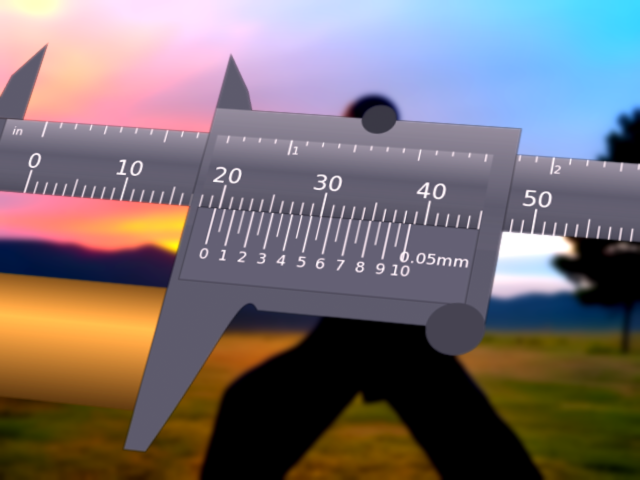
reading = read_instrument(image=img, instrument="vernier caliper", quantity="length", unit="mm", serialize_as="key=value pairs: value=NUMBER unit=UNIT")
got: value=19.6 unit=mm
